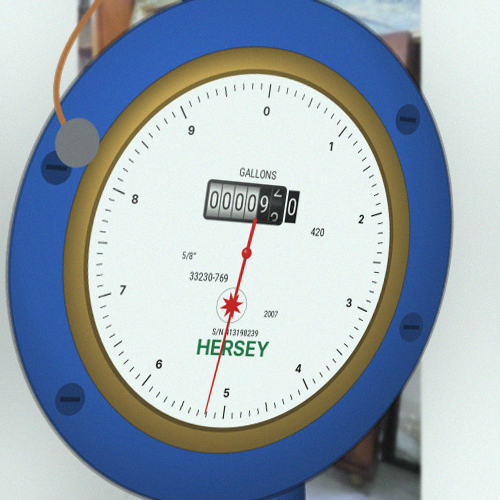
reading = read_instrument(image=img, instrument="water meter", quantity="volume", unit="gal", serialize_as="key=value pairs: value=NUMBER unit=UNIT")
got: value=925.2 unit=gal
